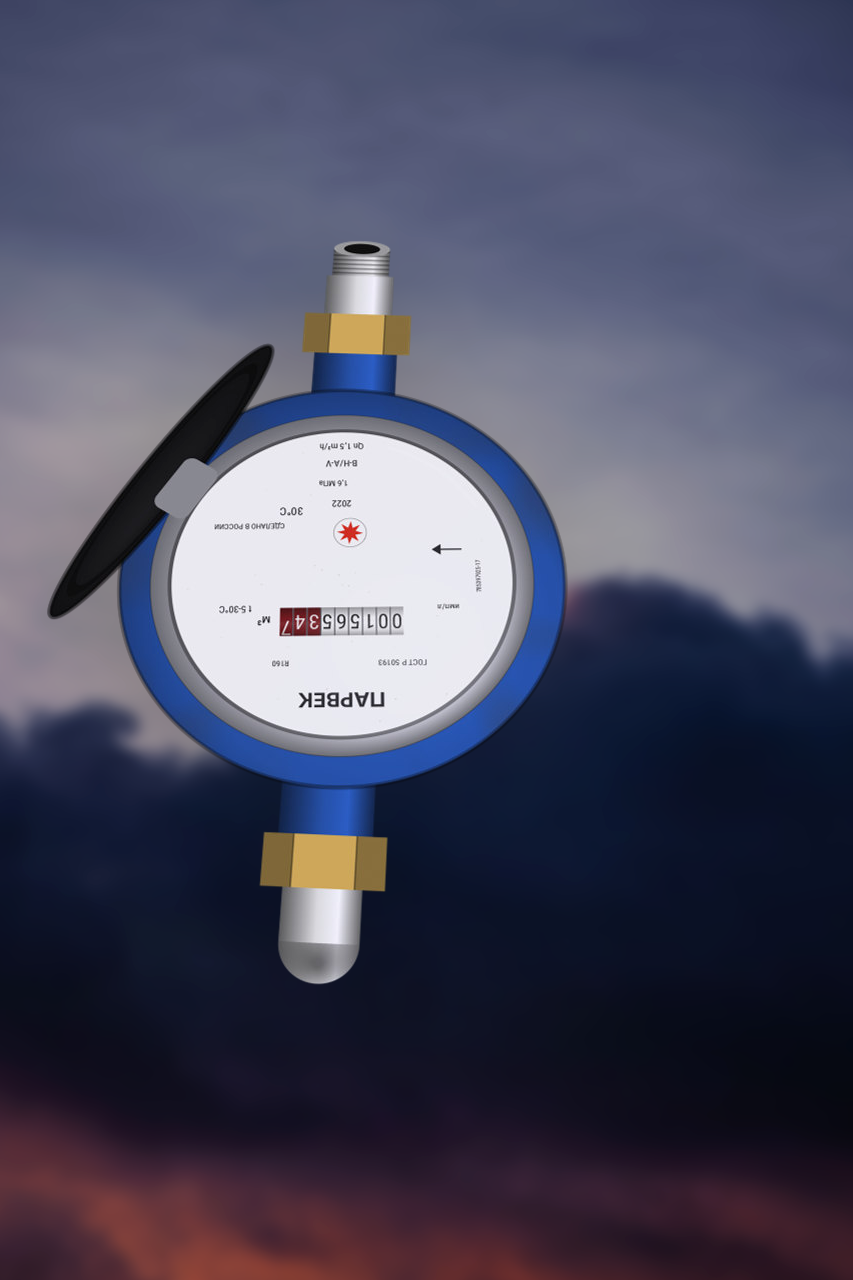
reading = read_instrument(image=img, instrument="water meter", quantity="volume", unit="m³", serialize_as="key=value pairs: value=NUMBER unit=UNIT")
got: value=1565.347 unit=m³
